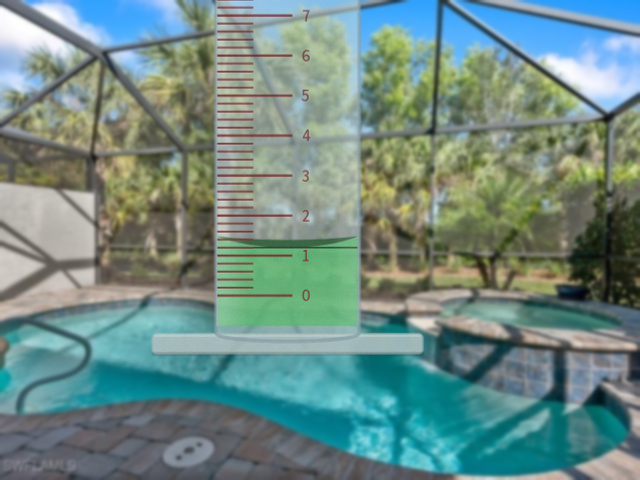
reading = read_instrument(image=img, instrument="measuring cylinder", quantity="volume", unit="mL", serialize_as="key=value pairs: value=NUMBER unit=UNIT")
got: value=1.2 unit=mL
